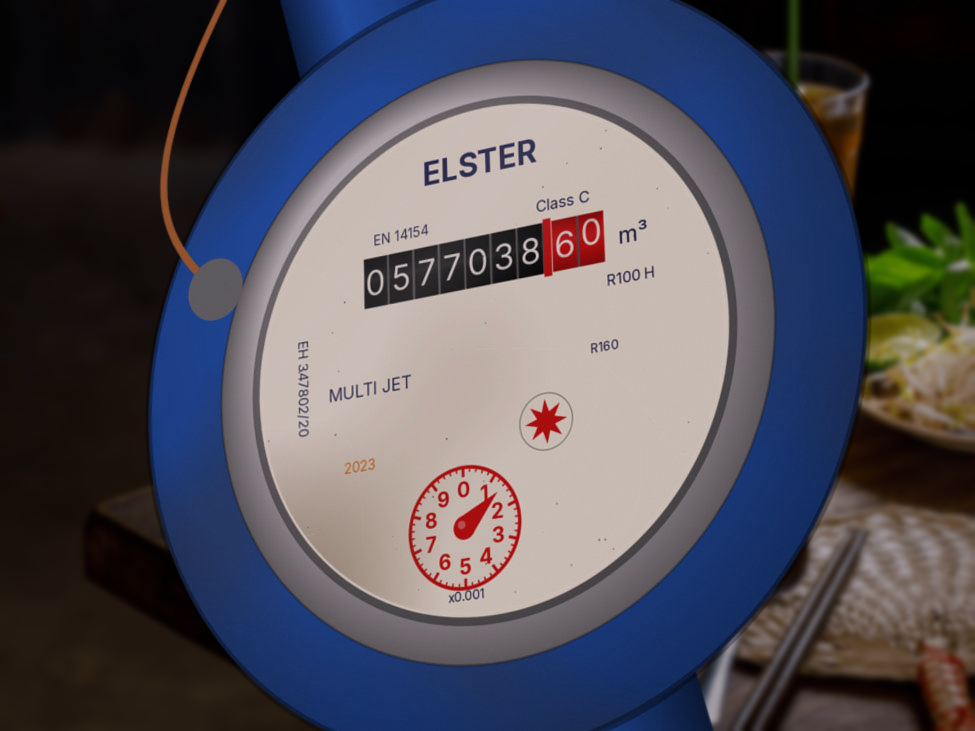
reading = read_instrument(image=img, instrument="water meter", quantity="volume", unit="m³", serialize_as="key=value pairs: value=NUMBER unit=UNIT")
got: value=577038.601 unit=m³
